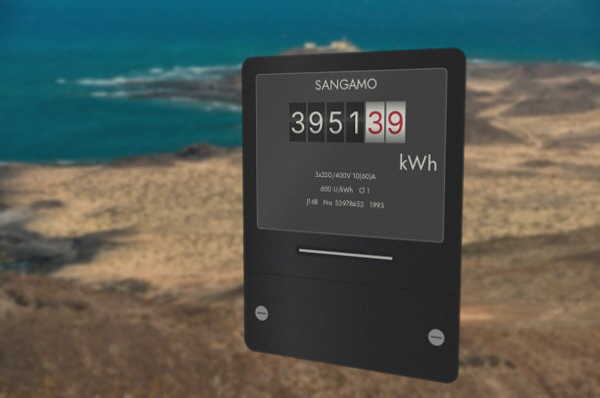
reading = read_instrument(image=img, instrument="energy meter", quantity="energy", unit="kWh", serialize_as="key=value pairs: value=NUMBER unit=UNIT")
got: value=3951.39 unit=kWh
